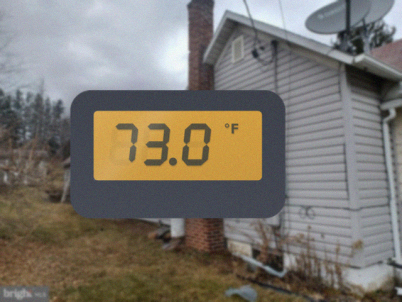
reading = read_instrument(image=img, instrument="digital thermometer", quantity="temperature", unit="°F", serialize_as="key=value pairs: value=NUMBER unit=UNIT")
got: value=73.0 unit=°F
